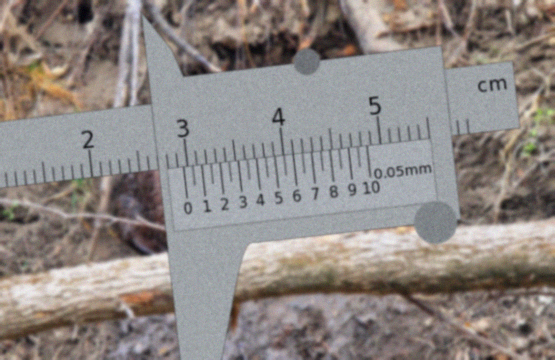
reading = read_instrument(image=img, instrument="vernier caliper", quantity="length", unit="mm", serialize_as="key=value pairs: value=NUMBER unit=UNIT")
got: value=29.6 unit=mm
